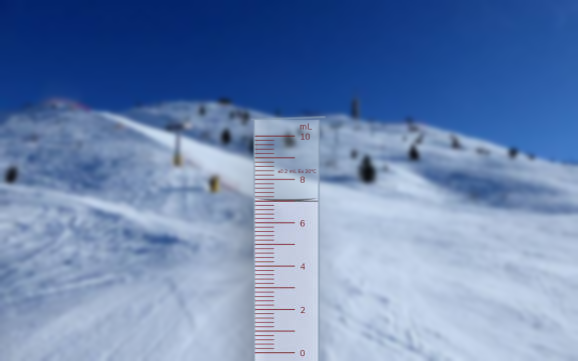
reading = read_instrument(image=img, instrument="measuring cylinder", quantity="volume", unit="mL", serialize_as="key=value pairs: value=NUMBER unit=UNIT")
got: value=7 unit=mL
